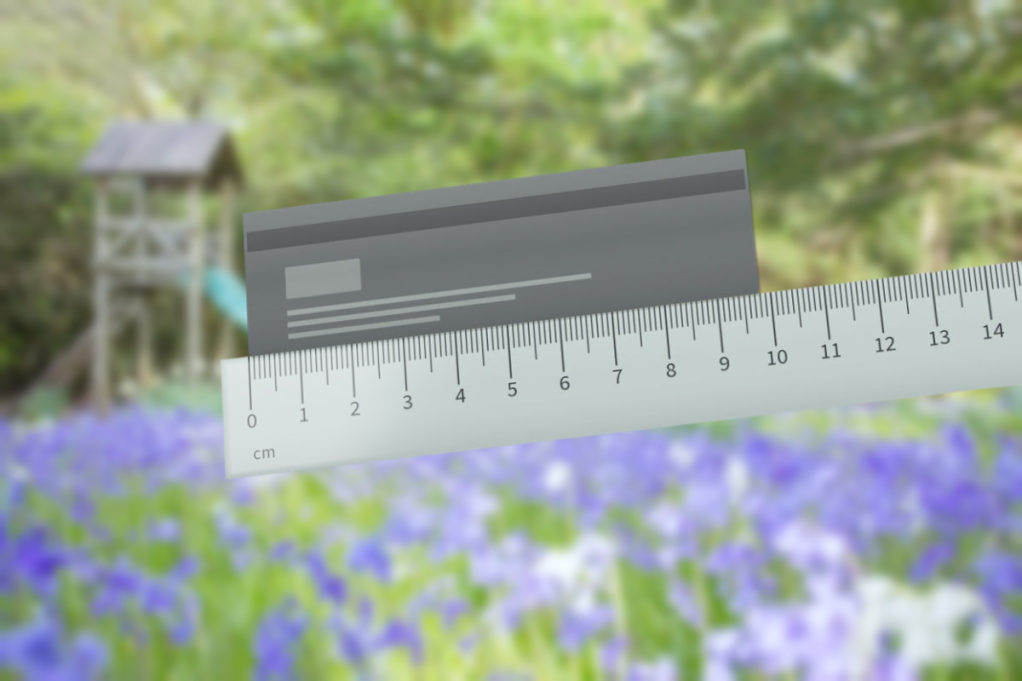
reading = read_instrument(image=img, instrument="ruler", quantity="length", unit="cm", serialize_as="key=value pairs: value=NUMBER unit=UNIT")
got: value=9.8 unit=cm
